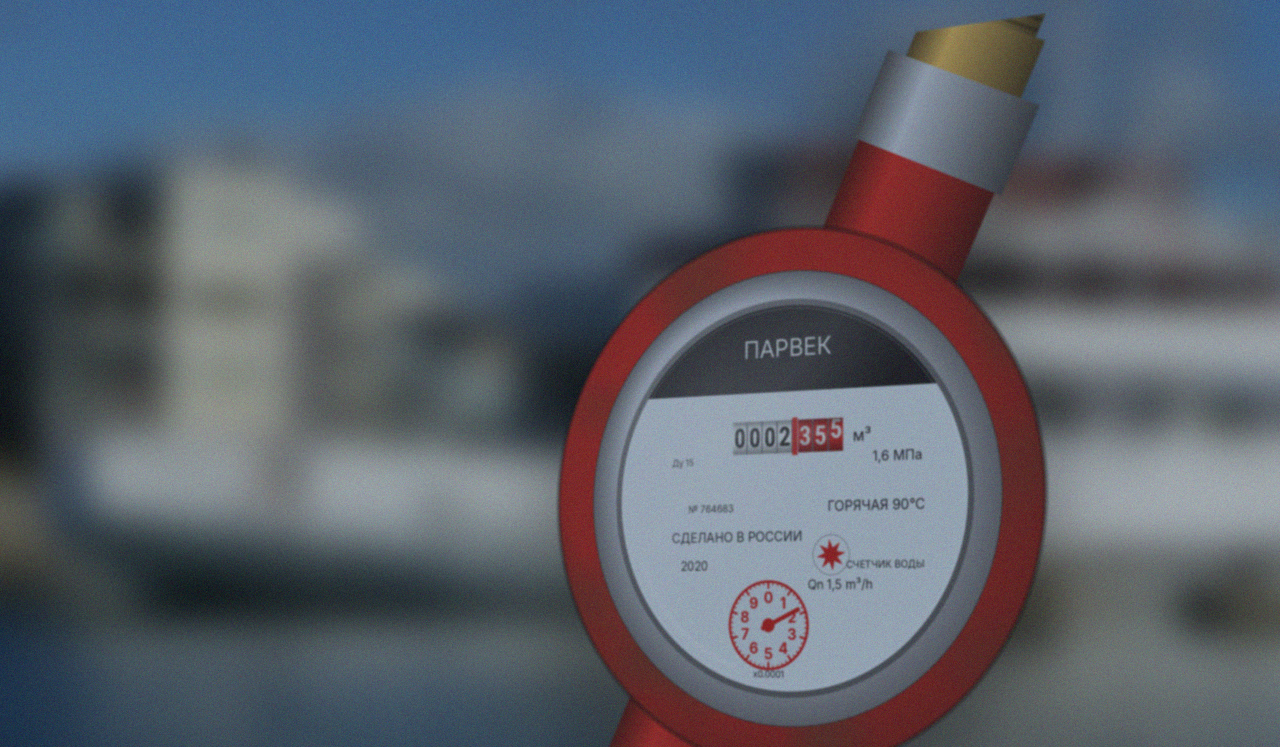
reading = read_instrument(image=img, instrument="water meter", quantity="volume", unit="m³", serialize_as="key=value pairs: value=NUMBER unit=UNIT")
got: value=2.3551 unit=m³
